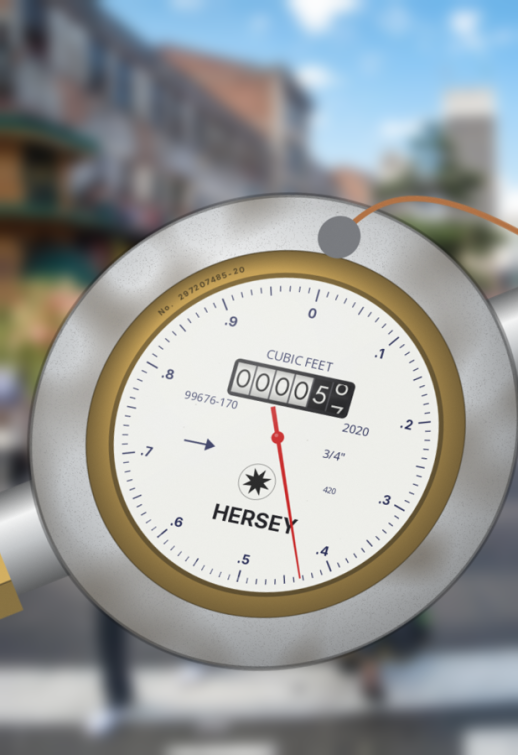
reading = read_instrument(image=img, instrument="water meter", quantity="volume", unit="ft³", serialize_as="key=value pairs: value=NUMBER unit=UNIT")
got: value=56.43 unit=ft³
